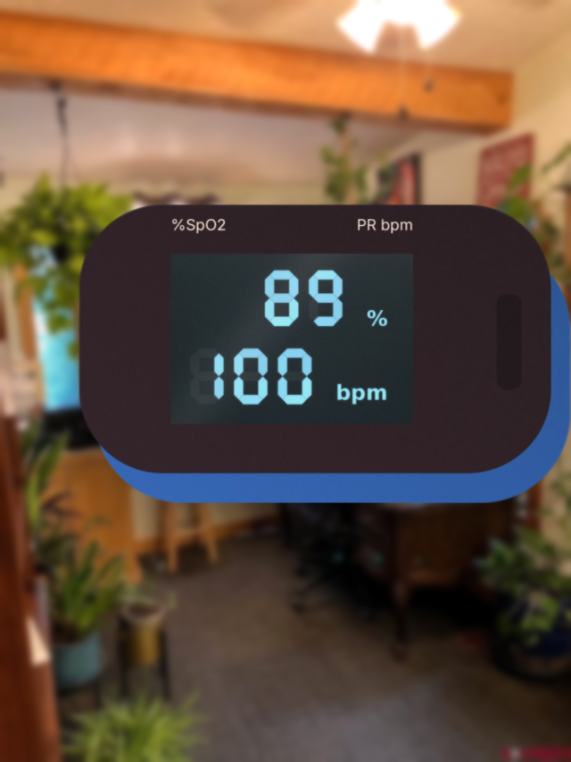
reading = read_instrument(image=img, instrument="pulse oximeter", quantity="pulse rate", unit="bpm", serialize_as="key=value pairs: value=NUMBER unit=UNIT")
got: value=100 unit=bpm
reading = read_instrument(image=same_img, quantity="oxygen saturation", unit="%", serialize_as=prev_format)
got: value=89 unit=%
